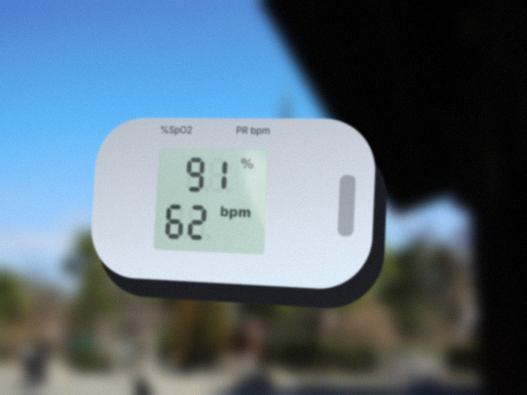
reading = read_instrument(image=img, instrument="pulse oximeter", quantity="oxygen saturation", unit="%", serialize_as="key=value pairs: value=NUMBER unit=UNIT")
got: value=91 unit=%
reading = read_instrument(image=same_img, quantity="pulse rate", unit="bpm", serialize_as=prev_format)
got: value=62 unit=bpm
